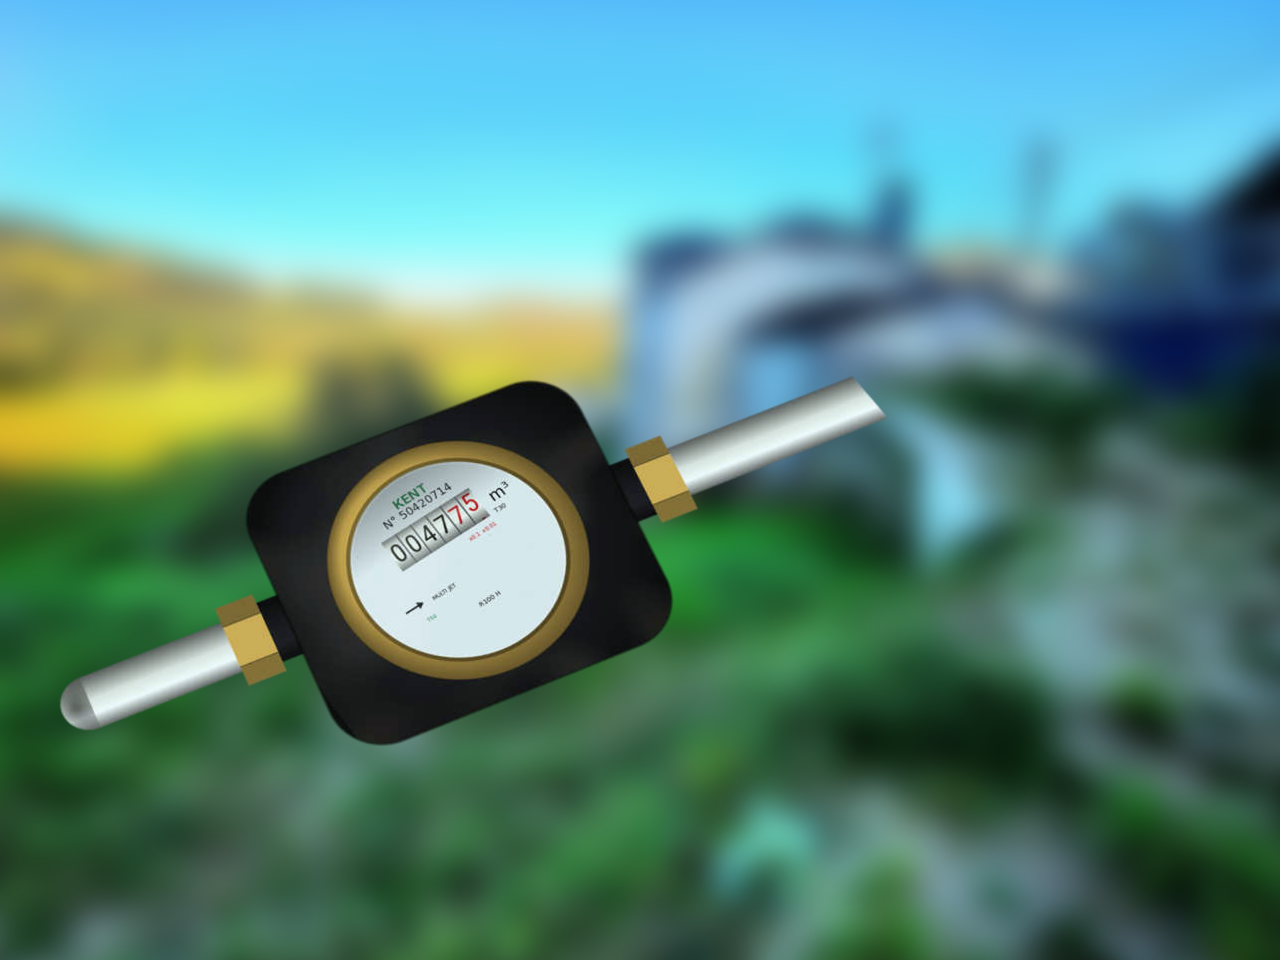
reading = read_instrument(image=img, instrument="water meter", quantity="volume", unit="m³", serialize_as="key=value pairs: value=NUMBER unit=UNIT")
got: value=47.75 unit=m³
